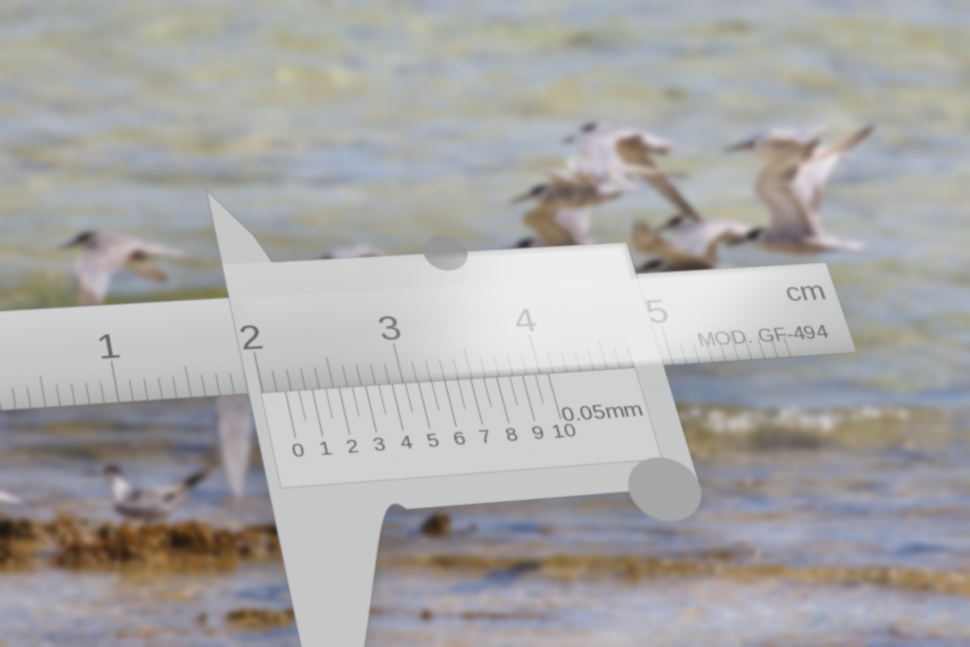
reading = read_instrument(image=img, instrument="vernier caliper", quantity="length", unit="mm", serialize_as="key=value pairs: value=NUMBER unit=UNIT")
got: value=21.6 unit=mm
